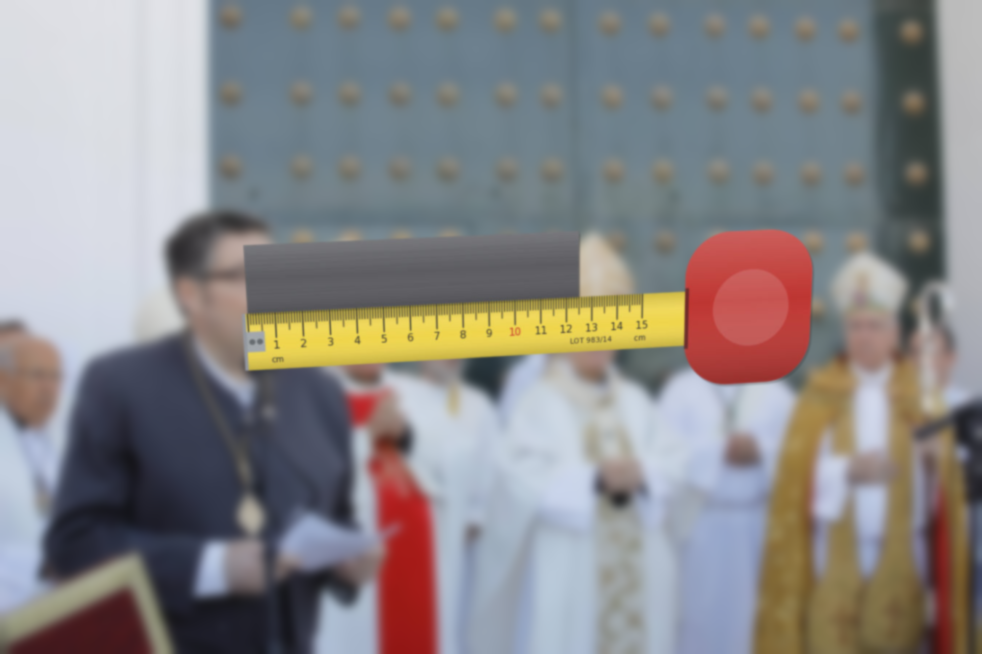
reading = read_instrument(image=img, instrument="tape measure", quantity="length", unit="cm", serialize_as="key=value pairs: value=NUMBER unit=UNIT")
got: value=12.5 unit=cm
